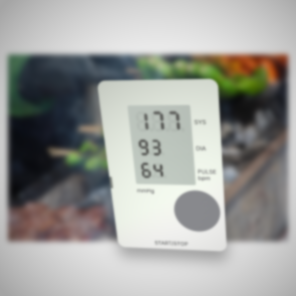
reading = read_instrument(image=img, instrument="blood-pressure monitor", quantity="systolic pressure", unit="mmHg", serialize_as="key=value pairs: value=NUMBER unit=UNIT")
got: value=177 unit=mmHg
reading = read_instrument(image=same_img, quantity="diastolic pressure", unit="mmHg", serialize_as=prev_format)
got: value=93 unit=mmHg
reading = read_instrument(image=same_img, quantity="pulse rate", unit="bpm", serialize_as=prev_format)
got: value=64 unit=bpm
